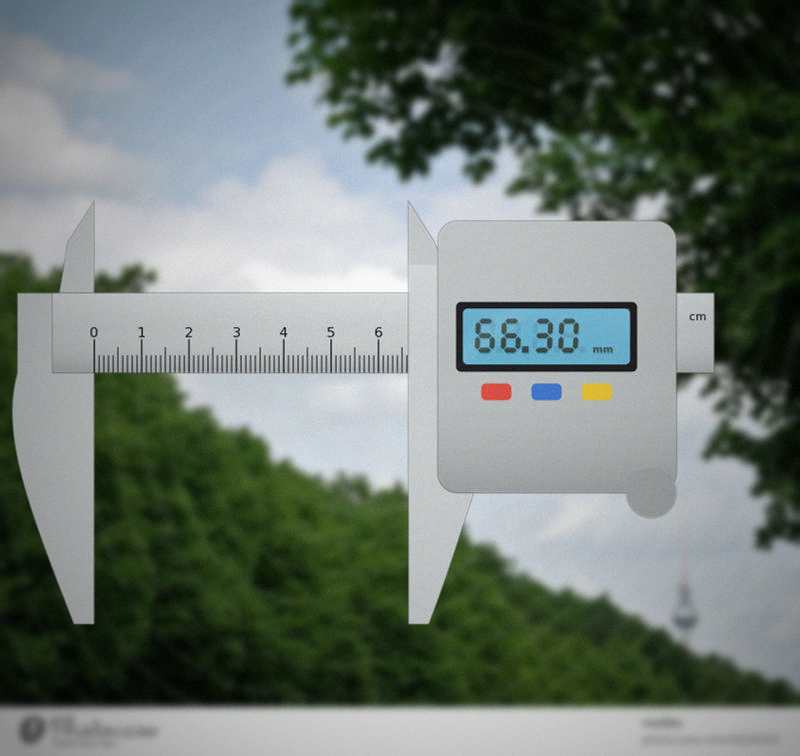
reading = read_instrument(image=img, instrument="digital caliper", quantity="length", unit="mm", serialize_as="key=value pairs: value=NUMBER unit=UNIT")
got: value=66.30 unit=mm
